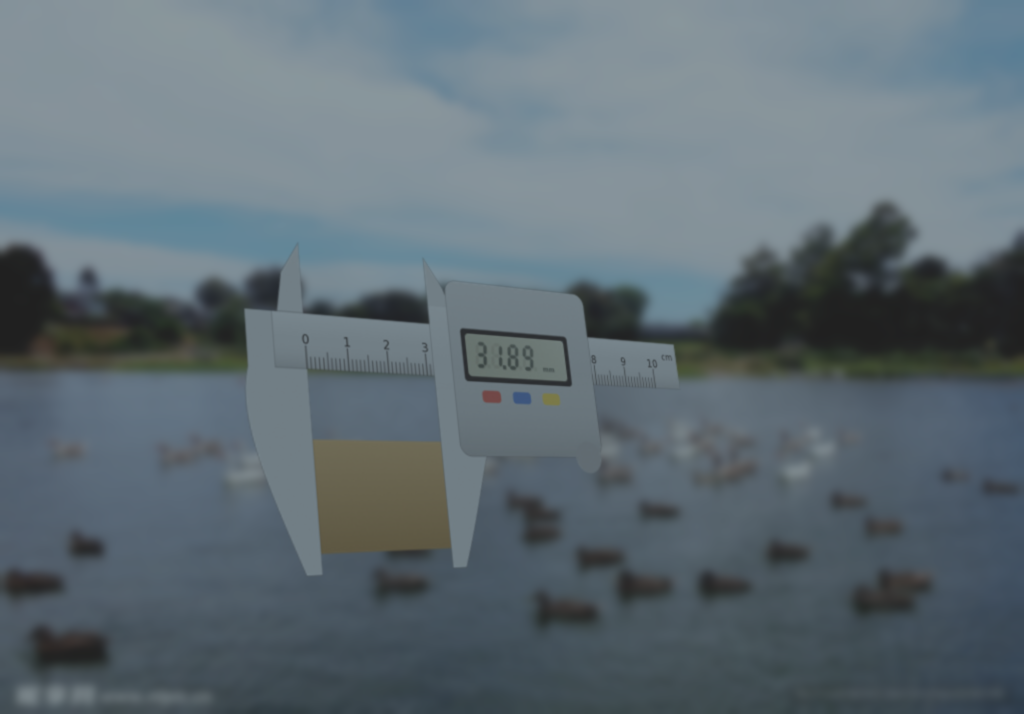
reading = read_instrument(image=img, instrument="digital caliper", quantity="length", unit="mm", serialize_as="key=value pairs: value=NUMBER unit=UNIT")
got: value=31.89 unit=mm
